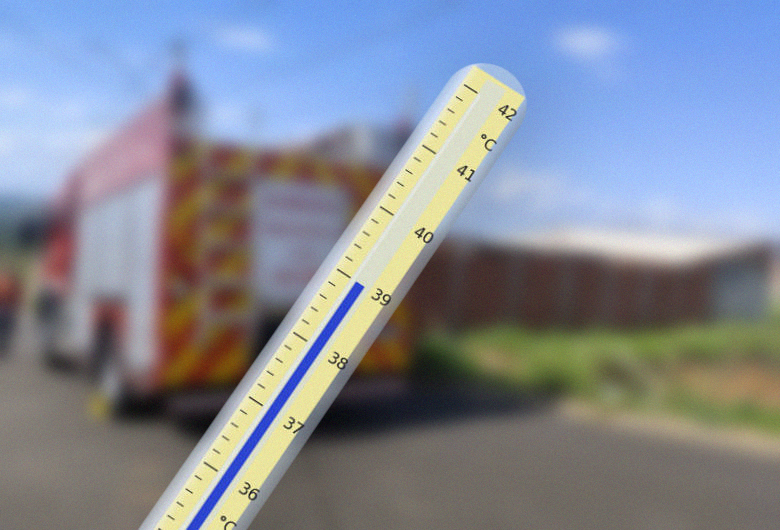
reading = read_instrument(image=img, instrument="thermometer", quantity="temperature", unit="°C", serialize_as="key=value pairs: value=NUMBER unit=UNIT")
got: value=39 unit=°C
